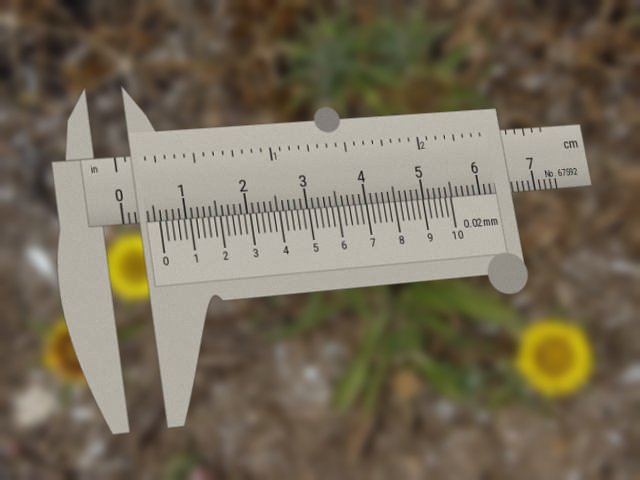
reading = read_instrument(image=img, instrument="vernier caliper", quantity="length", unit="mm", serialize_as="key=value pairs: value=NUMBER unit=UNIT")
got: value=5.8 unit=mm
